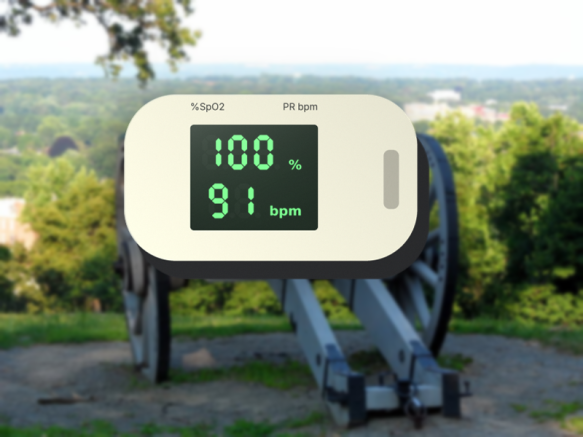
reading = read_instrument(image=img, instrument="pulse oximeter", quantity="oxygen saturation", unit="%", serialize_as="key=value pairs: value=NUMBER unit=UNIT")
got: value=100 unit=%
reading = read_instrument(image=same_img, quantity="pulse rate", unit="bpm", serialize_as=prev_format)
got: value=91 unit=bpm
